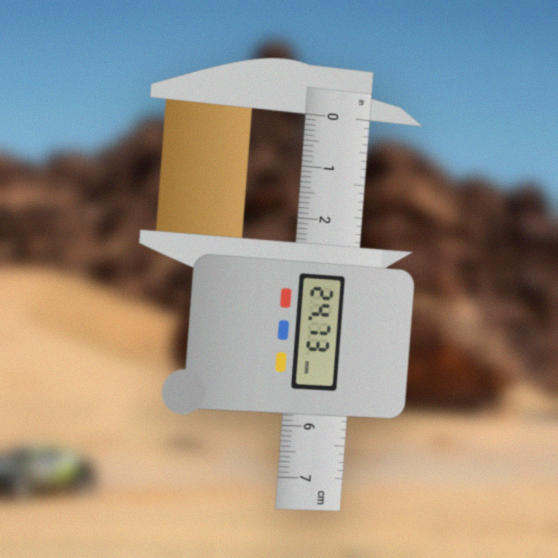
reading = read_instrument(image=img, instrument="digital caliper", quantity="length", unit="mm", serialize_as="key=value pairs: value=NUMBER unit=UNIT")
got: value=24.73 unit=mm
